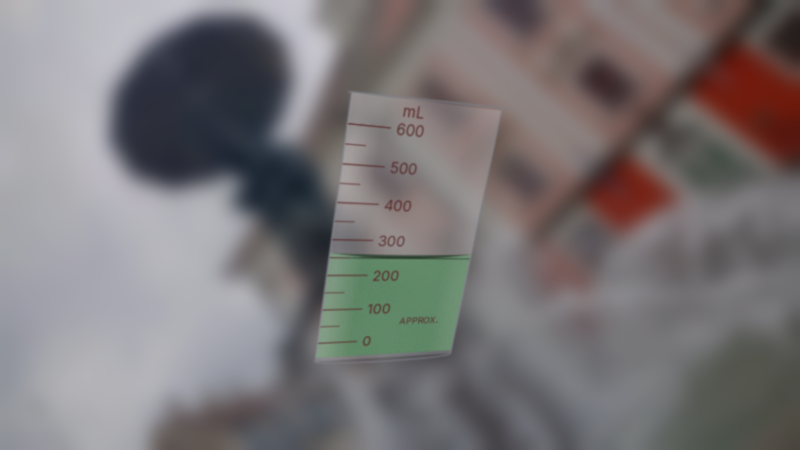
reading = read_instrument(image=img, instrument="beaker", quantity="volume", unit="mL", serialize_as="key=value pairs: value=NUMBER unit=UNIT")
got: value=250 unit=mL
